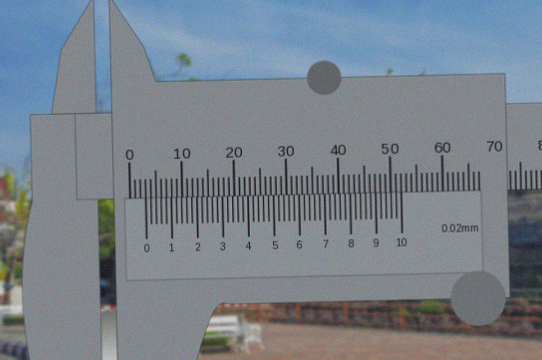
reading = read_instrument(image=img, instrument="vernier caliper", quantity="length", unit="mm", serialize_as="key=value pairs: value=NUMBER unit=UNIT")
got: value=3.0 unit=mm
